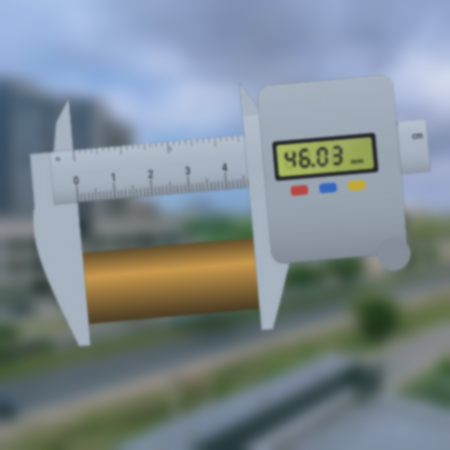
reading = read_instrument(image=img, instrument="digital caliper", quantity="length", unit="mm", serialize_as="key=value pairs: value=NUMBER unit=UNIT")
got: value=46.03 unit=mm
